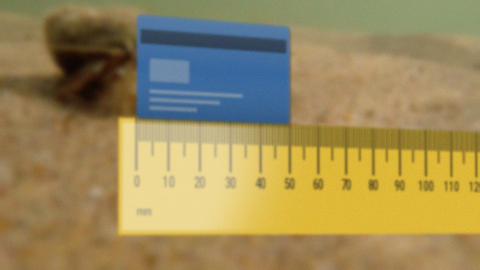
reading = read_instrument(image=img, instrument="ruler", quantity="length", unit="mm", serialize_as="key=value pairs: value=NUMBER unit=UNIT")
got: value=50 unit=mm
